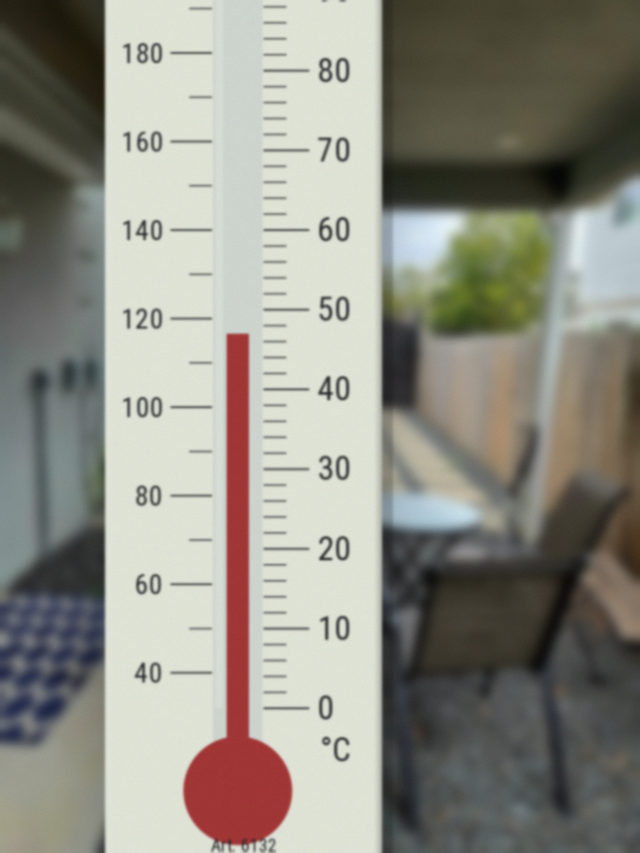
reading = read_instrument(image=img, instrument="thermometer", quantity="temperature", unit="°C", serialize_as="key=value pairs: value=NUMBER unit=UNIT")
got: value=47 unit=°C
